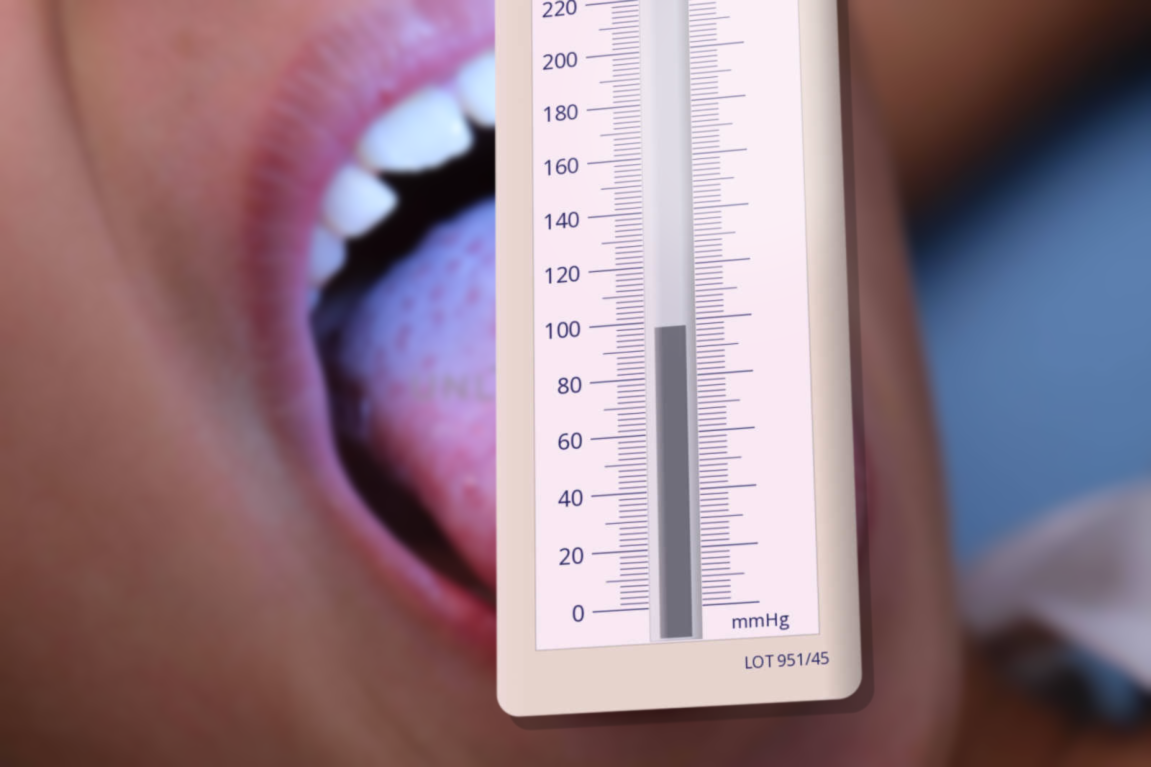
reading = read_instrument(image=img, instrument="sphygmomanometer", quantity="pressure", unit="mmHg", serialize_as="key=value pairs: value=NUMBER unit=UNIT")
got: value=98 unit=mmHg
